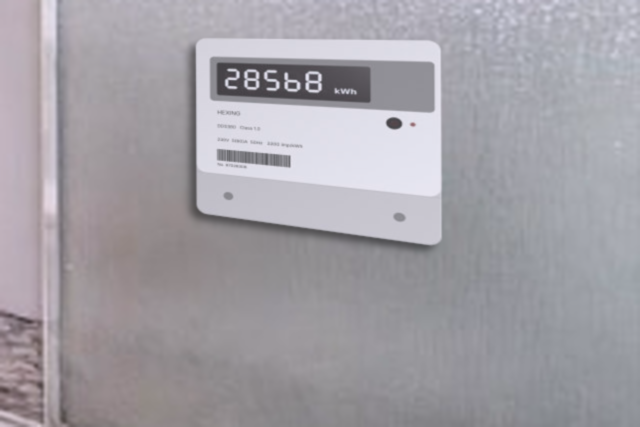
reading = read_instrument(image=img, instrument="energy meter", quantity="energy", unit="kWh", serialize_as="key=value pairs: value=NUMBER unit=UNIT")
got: value=28568 unit=kWh
